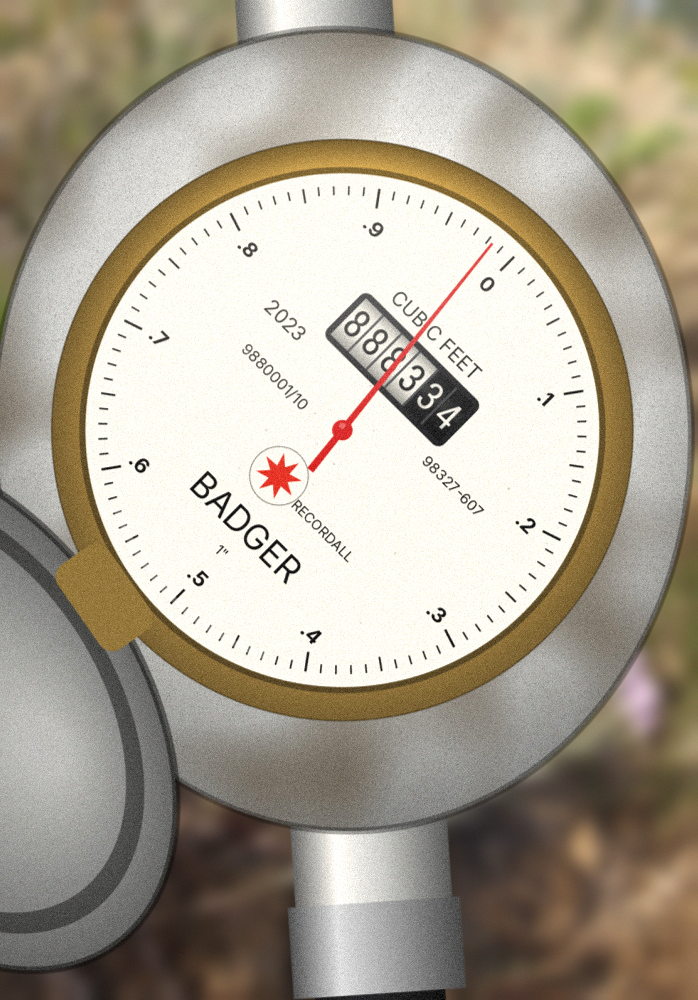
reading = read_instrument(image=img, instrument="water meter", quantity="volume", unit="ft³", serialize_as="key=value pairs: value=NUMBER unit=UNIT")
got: value=888333.98 unit=ft³
